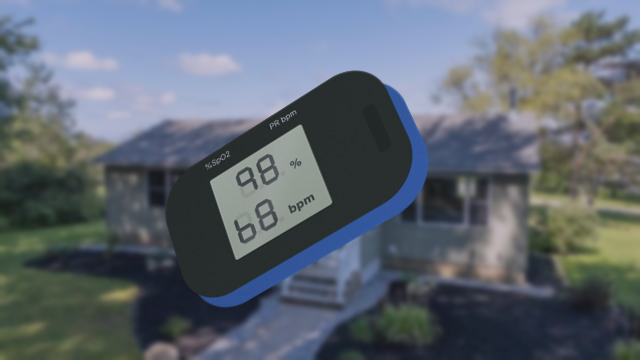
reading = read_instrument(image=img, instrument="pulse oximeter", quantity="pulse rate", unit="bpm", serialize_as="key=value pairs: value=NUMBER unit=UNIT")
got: value=68 unit=bpm
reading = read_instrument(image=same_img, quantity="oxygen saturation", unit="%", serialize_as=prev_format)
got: value=98 unit=%
